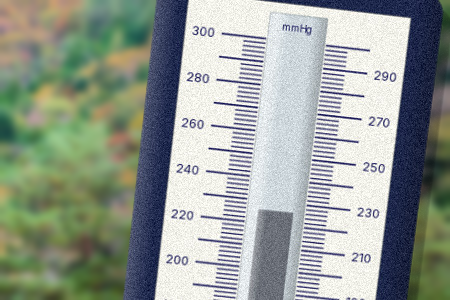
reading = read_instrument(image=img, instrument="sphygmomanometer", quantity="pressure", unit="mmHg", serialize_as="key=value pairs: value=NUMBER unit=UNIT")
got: value=226 unit=mmHg
